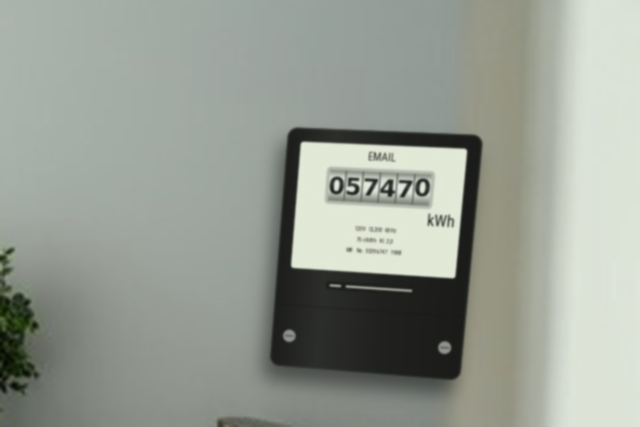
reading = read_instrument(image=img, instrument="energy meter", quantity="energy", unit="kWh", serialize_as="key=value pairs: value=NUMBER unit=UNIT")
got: value=57470 unit=kWh
